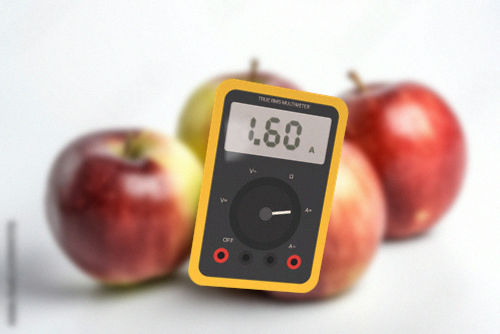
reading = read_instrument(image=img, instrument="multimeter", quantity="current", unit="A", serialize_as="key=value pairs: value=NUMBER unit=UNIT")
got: value=1.60 unit=A
